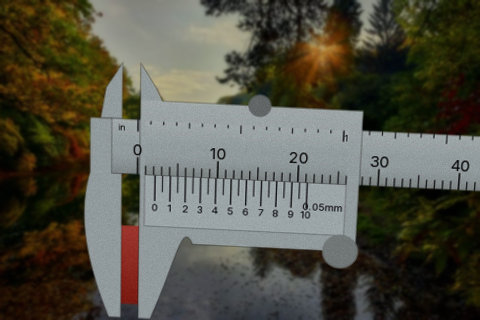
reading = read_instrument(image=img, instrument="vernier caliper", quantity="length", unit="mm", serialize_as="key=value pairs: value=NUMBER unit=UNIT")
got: value=2.2 unit=mm
